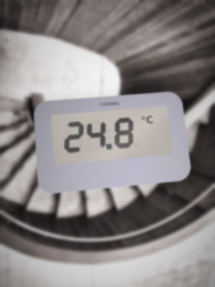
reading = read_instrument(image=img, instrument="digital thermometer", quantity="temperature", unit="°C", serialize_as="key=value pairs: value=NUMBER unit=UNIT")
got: value=24.8 unit=°C
